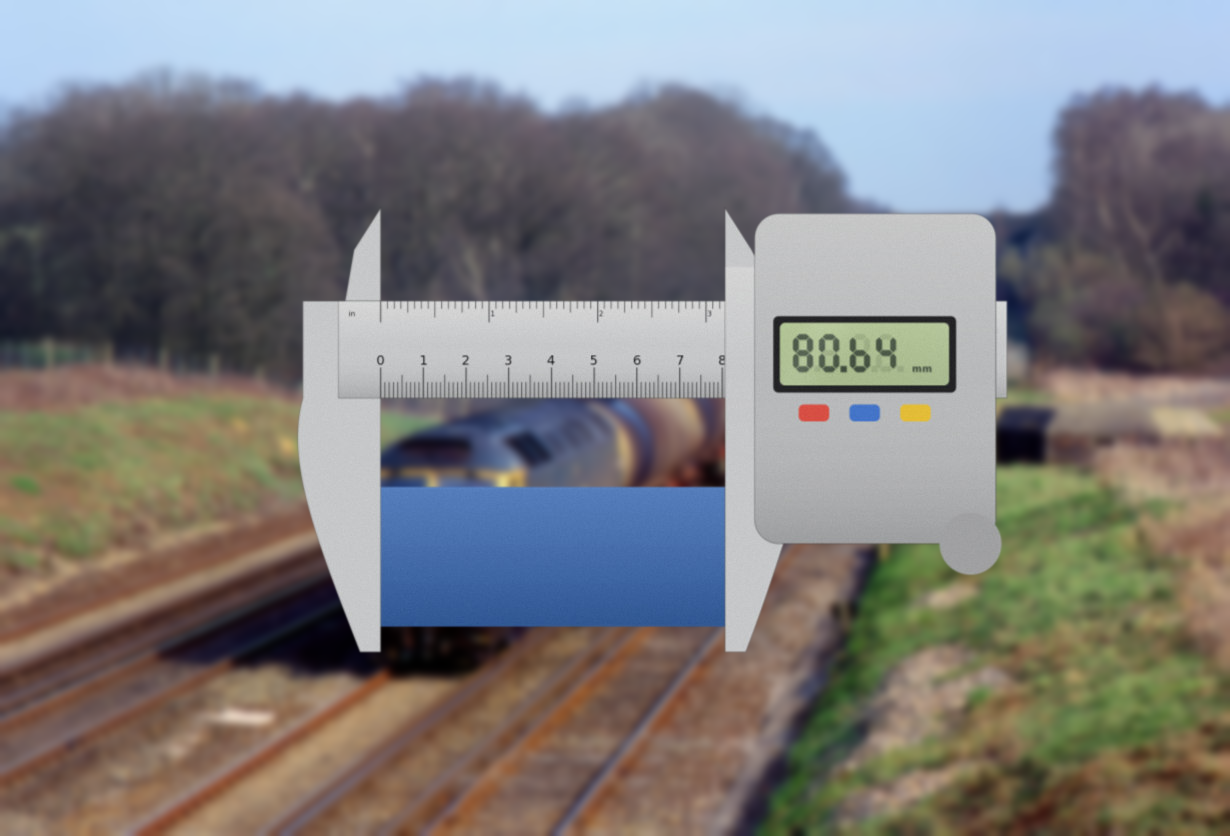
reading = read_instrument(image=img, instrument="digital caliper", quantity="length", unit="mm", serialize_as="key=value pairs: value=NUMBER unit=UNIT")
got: value=80.64 unit=mm
